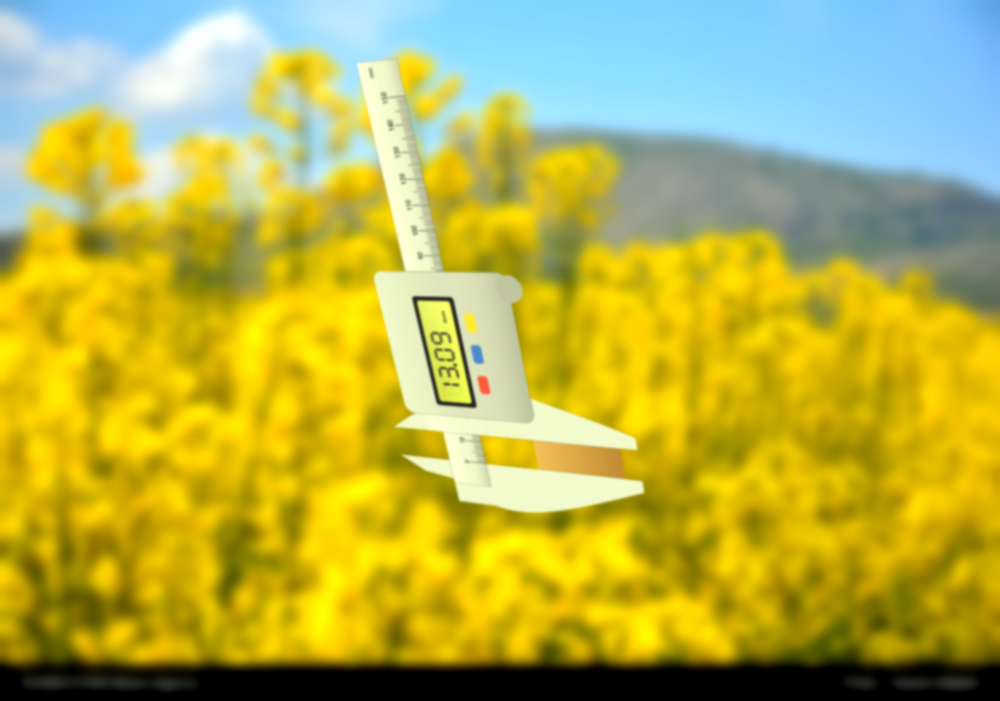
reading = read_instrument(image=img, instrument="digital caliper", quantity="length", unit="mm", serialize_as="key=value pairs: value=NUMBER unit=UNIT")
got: value=13.09 unit=mm
